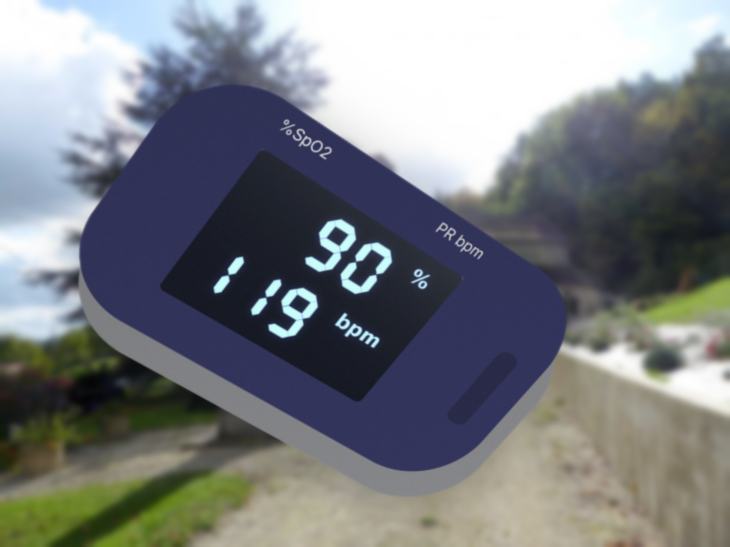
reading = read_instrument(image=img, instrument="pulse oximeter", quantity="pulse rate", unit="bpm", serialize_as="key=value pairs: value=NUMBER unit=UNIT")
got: value=119 unit=bpm
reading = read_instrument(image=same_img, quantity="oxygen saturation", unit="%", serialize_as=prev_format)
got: value=90 unit=%
